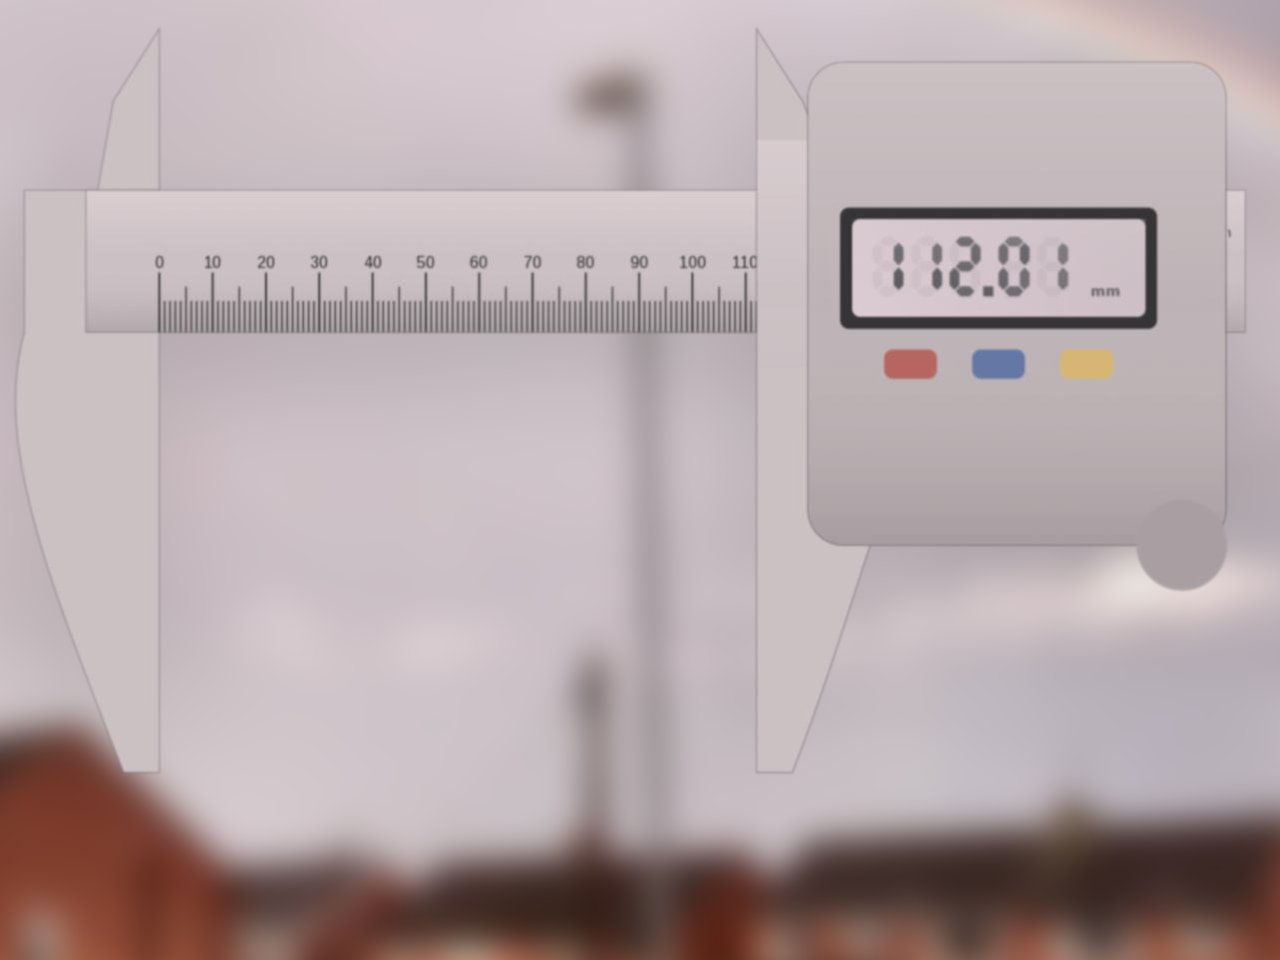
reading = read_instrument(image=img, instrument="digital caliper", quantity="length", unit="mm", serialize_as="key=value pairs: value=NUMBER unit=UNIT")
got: value=112.01 unit=mm
